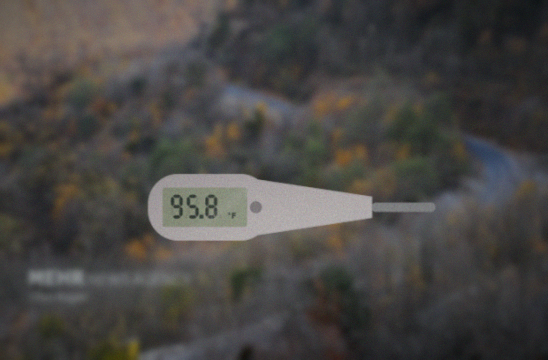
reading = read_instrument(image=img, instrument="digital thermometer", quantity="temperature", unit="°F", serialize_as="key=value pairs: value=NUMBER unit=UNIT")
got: value=95.8 unit=°F
